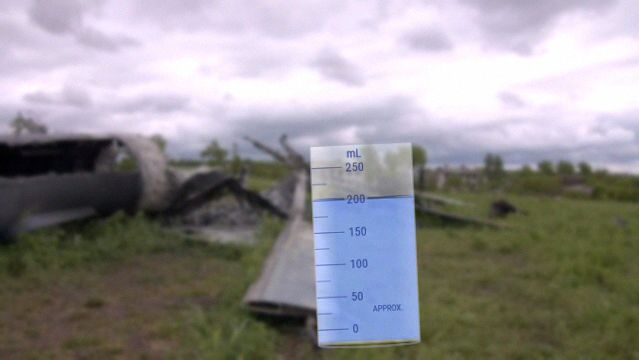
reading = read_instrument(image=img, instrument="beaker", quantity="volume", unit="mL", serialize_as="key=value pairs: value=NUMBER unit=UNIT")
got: value=200 unit=mL
